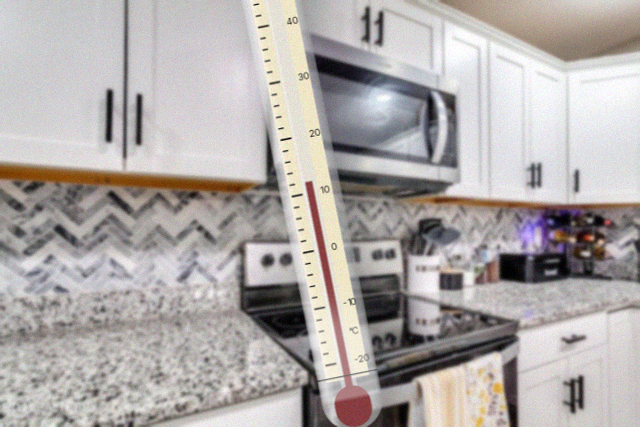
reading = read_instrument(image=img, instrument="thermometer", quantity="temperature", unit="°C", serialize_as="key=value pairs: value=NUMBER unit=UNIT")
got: value=12 unit=°C
